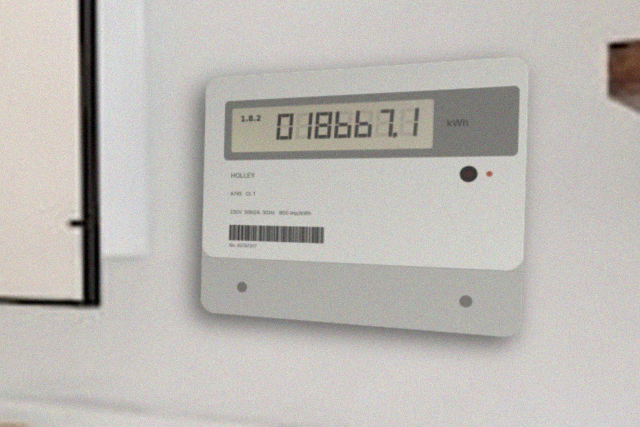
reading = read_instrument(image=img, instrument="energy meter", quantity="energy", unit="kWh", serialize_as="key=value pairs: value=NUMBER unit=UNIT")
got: value=18667.1 unit=kWh
